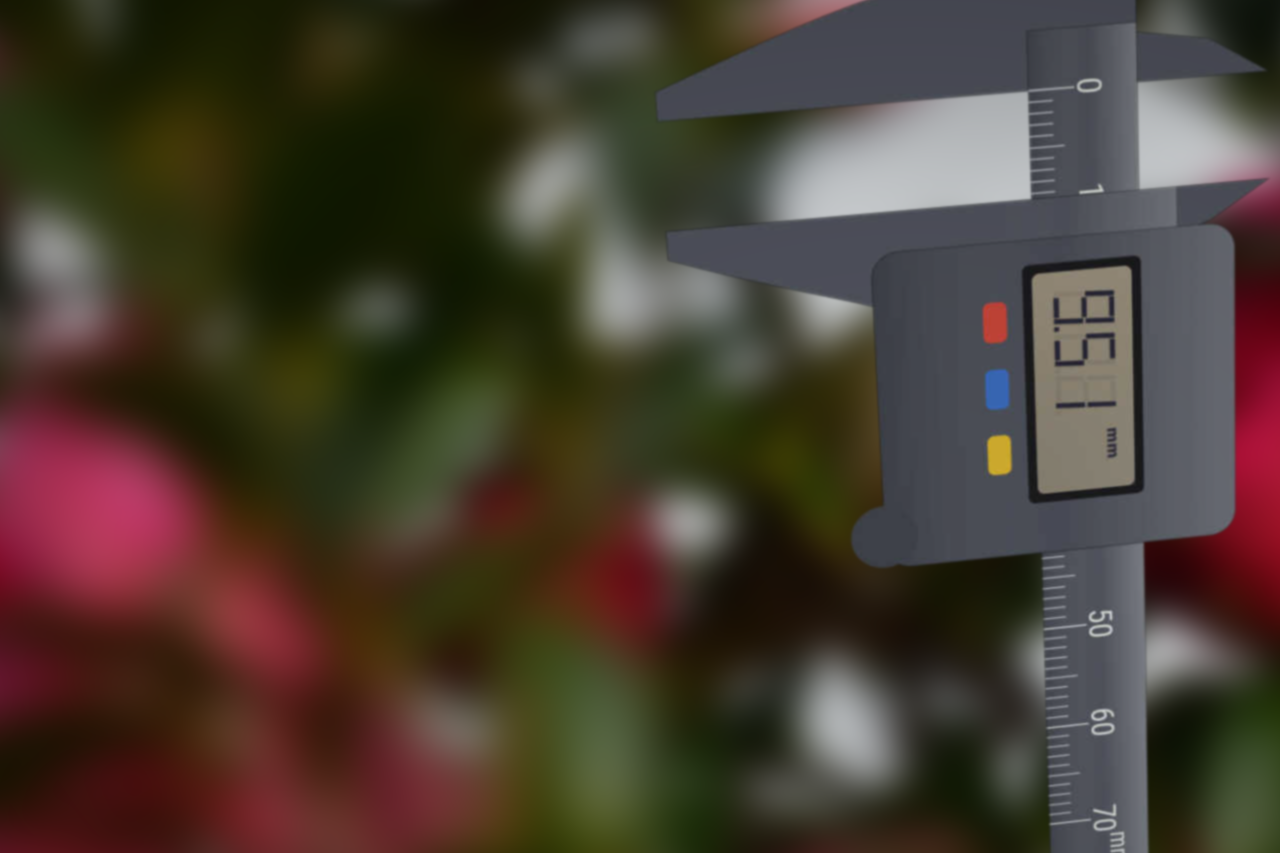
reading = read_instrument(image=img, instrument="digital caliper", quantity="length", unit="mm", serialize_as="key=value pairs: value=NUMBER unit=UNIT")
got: value=9.51 unit=mm
